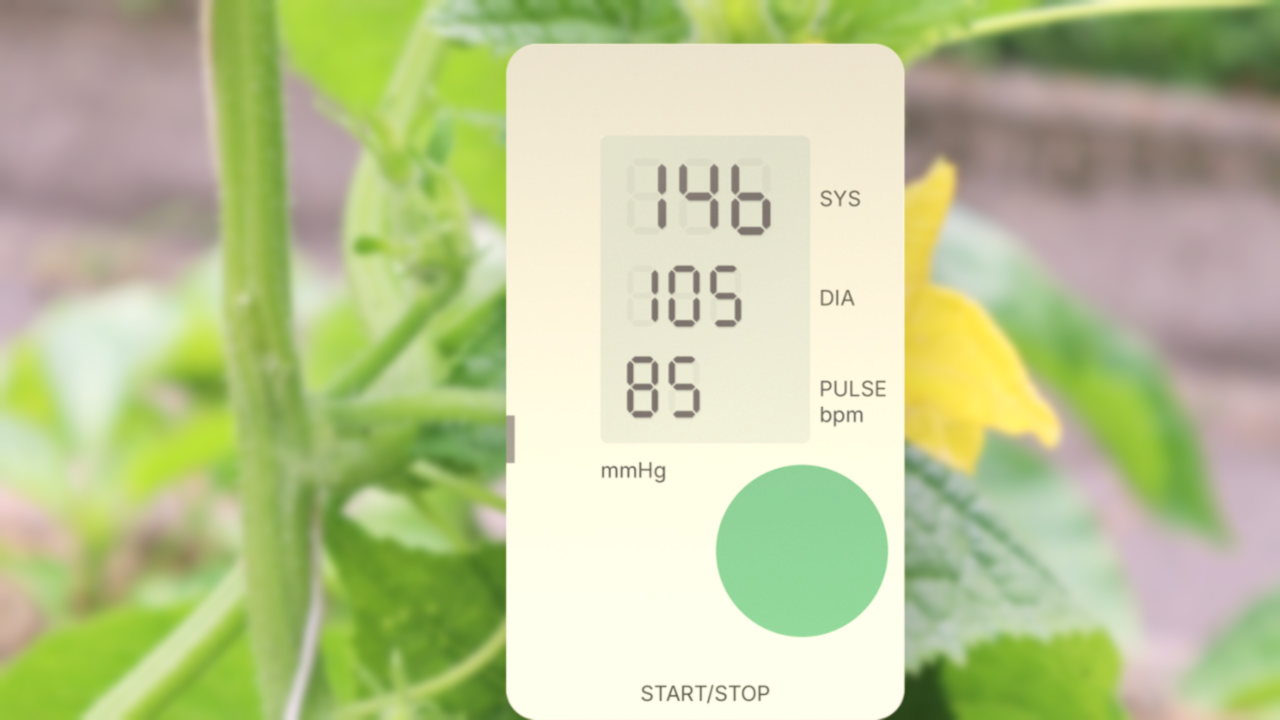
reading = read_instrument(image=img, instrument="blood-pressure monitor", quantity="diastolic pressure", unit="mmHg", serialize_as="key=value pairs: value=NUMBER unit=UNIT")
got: value=105 unit=mmHg
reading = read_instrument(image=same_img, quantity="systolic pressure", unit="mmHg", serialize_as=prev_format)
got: value=146 unit=mmHg
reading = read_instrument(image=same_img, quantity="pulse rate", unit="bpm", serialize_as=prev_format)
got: value=85 unit=bpm
